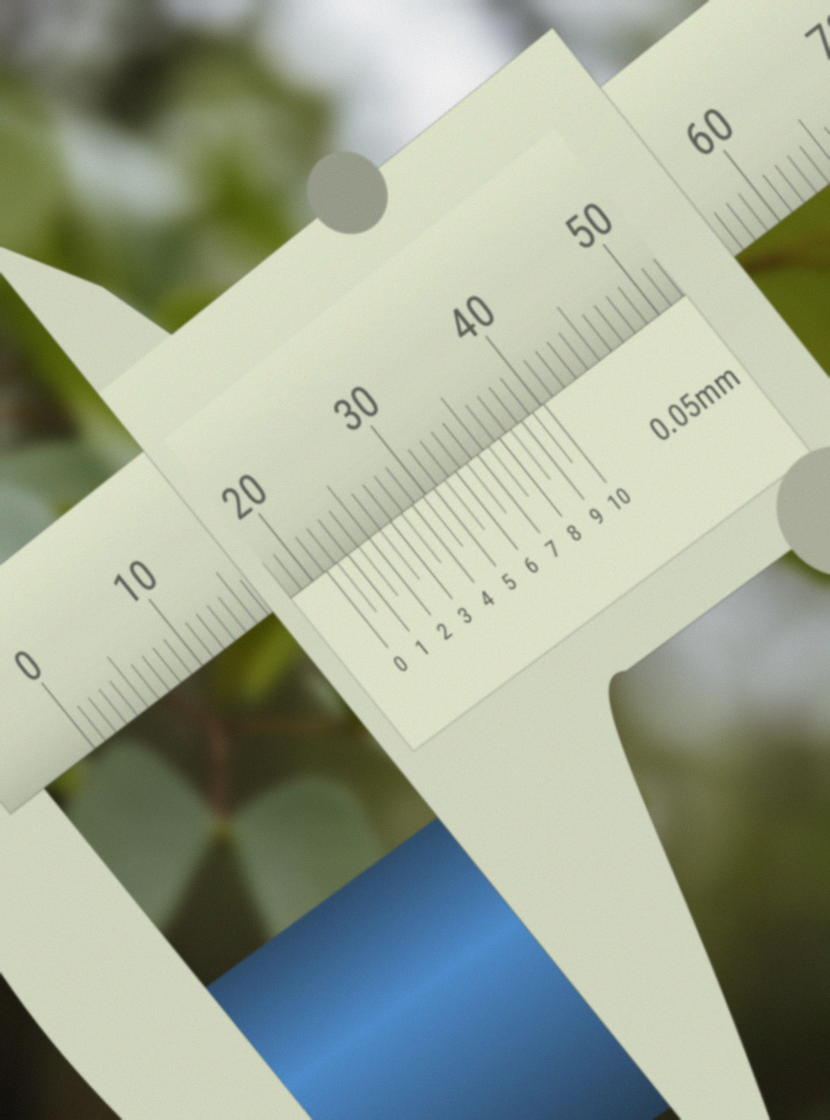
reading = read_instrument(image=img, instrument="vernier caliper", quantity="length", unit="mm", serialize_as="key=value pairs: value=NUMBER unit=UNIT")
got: value=21.2 unit=mm
